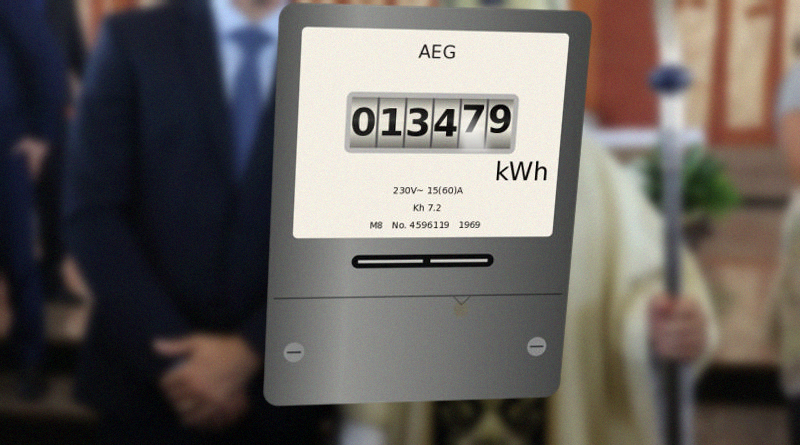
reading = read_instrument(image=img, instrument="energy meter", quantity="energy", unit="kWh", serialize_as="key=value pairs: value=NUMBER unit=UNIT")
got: value=13479 unit=kWh
